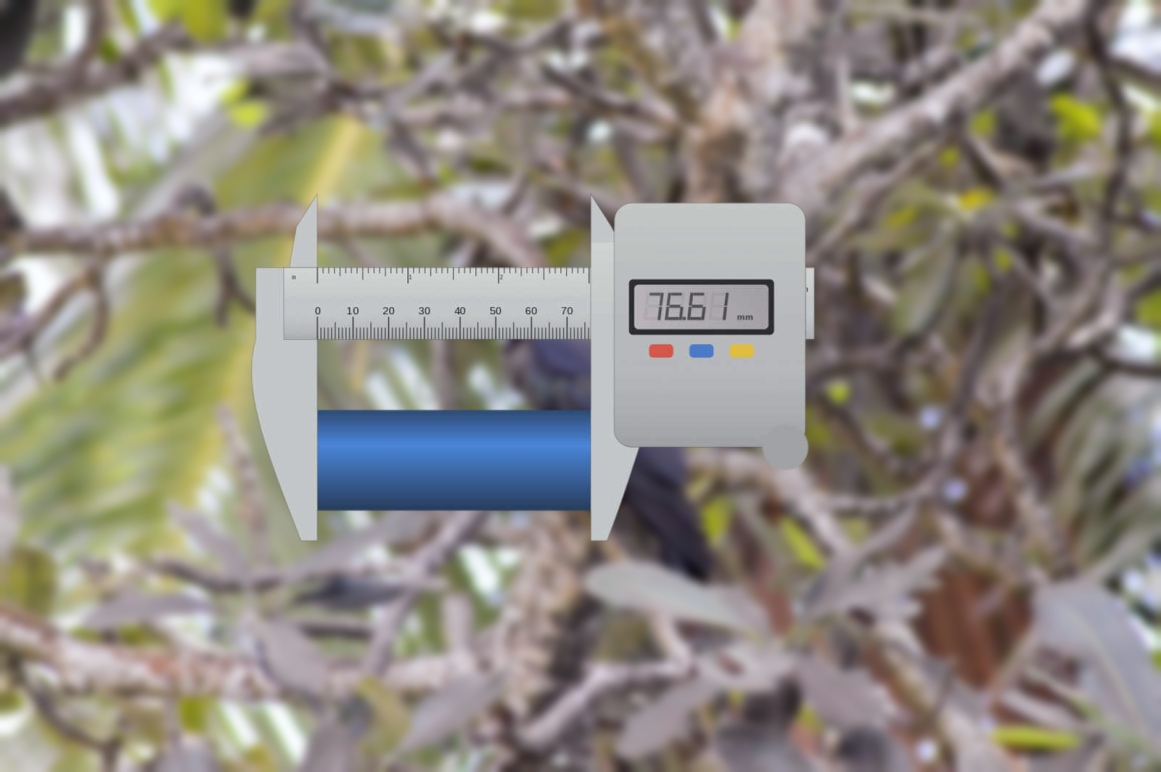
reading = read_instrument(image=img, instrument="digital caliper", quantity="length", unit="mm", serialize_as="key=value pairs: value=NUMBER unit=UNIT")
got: value=76.61 unit=mm
